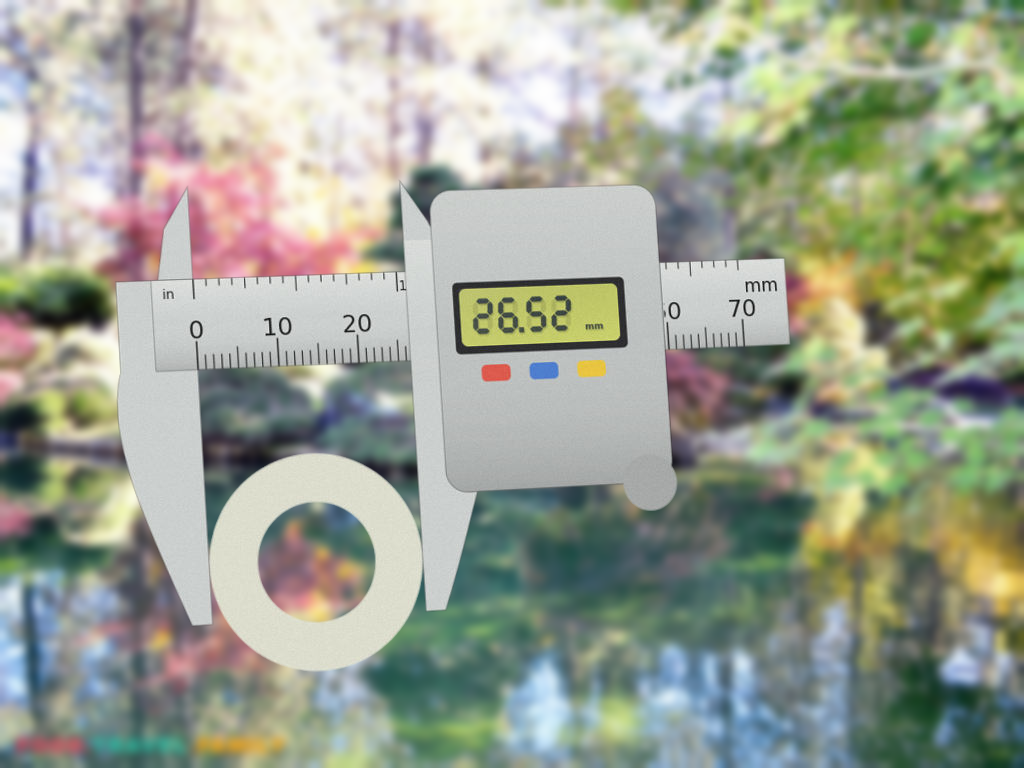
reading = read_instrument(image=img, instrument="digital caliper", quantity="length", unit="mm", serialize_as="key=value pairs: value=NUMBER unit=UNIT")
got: value=26.52 unit=mm
